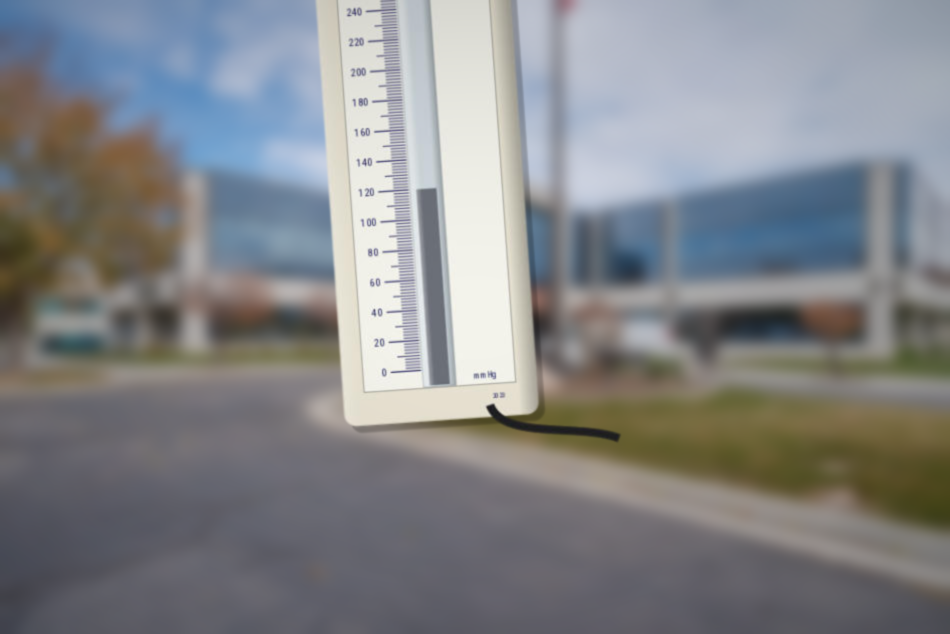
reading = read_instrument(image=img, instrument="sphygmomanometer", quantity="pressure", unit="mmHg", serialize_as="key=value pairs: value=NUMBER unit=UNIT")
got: value=120 unit=mmHg
